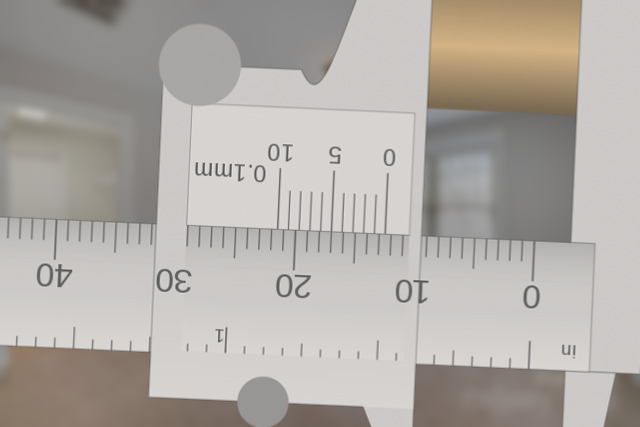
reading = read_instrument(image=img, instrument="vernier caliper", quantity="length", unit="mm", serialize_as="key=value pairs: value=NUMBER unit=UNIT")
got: value=12.5 unit=mm
